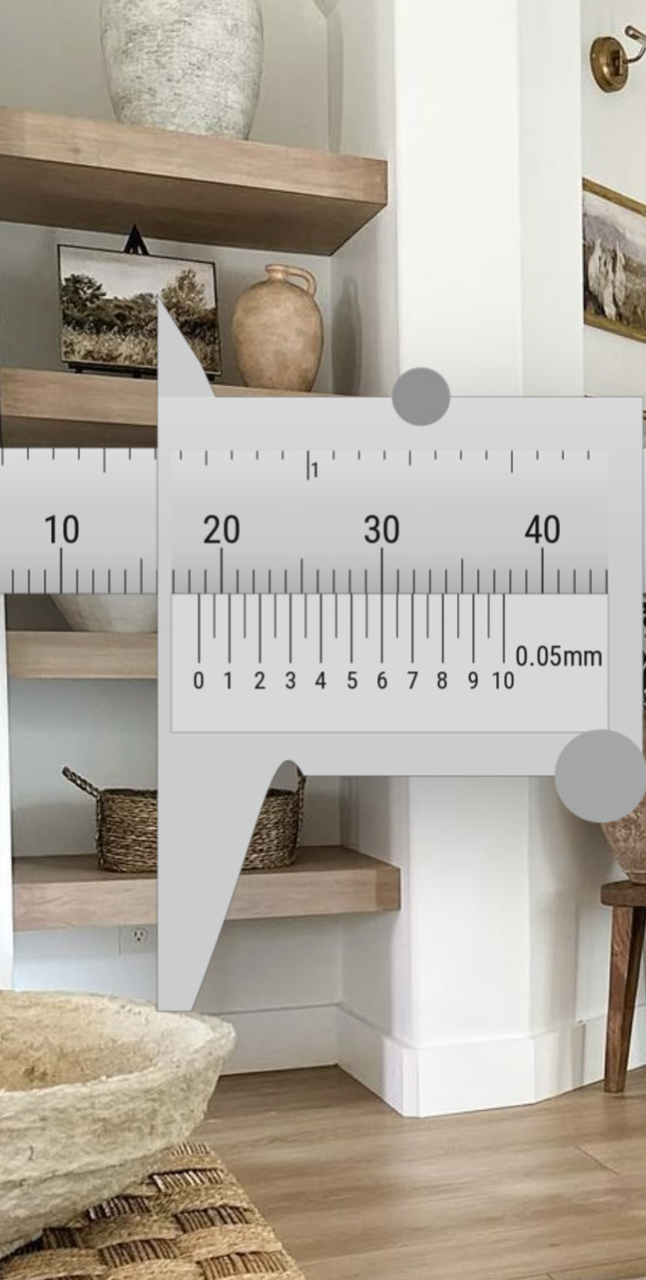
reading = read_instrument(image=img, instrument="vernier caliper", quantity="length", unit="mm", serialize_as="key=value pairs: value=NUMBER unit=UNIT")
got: value=18.6 unit=mm
